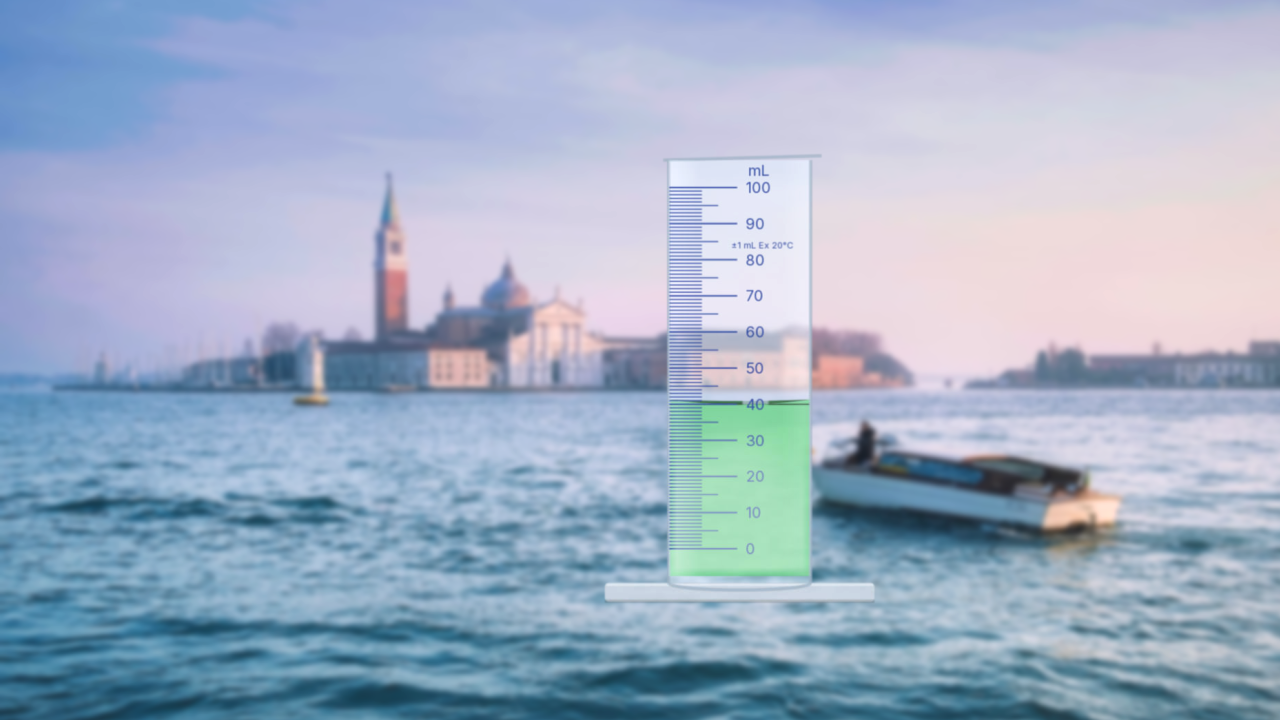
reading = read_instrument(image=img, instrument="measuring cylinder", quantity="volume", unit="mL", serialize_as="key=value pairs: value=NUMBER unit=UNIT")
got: value=40 unit=mL
